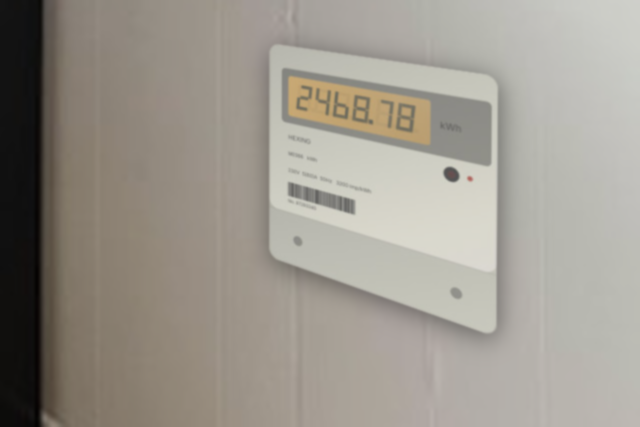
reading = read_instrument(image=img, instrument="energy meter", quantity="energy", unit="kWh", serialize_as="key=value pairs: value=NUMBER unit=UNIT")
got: value=2468.78 unit=kWh
